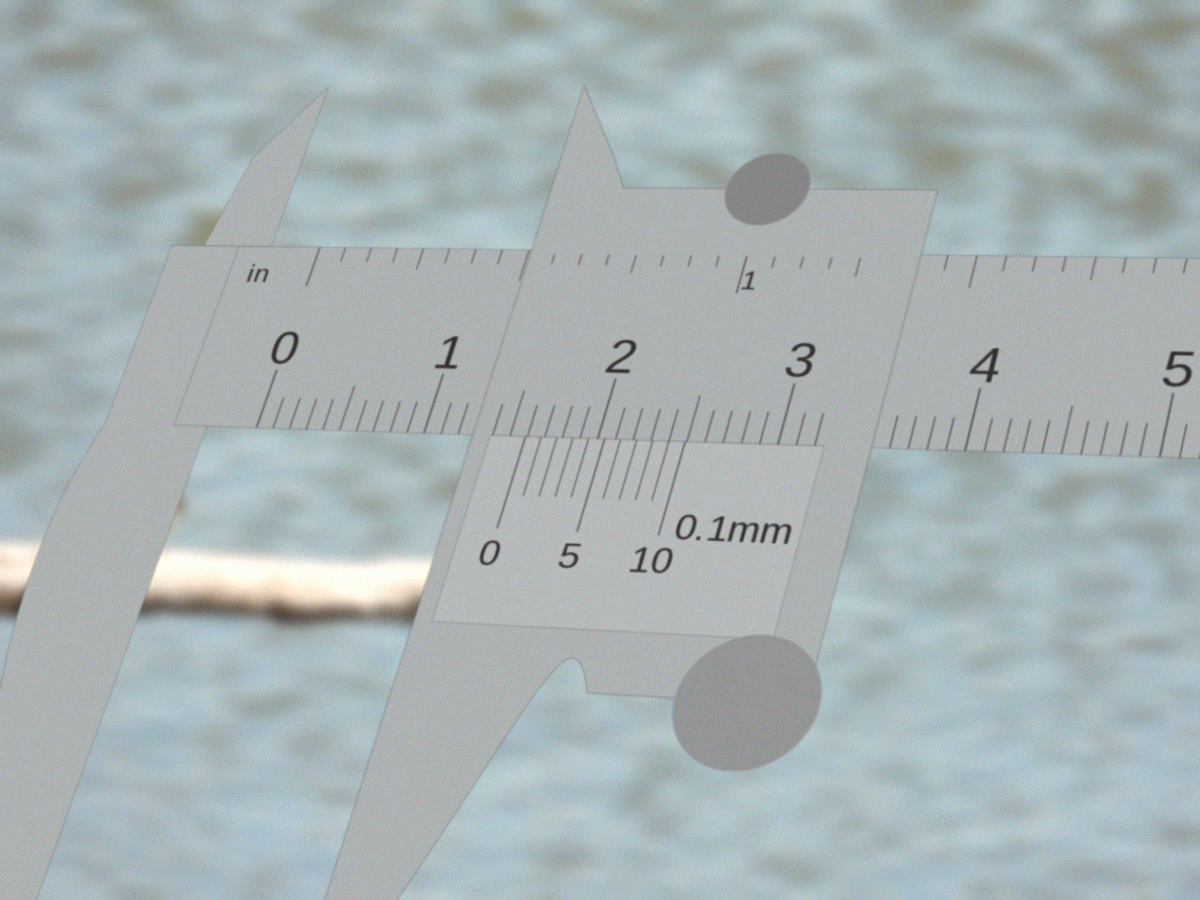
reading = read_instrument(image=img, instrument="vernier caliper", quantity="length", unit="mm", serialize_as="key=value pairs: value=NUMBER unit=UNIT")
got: value=15.9 unit=mm
